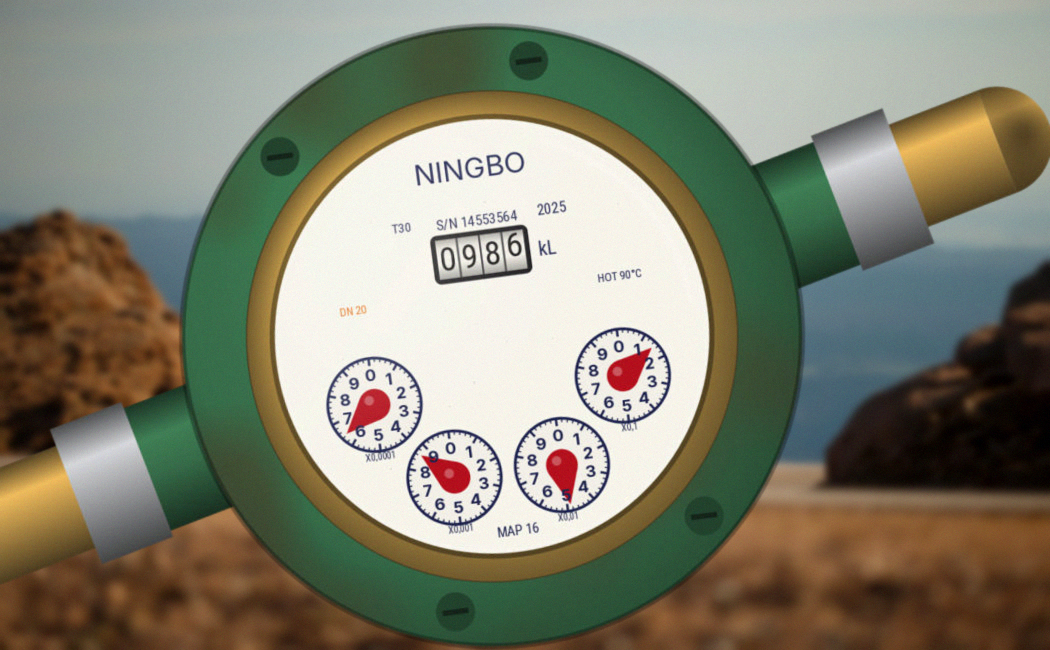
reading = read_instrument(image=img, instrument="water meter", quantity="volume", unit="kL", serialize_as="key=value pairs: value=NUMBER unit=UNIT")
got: value=986.1486 unit=kL
